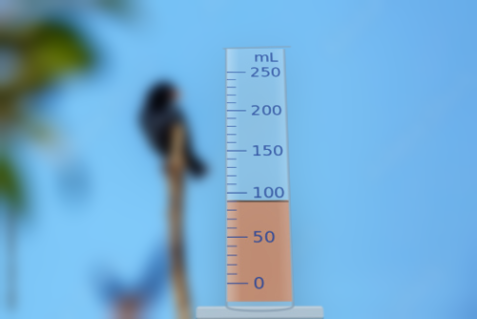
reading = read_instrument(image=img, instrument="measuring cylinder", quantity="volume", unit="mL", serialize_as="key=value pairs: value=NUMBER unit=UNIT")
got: value=90 unit=mL
